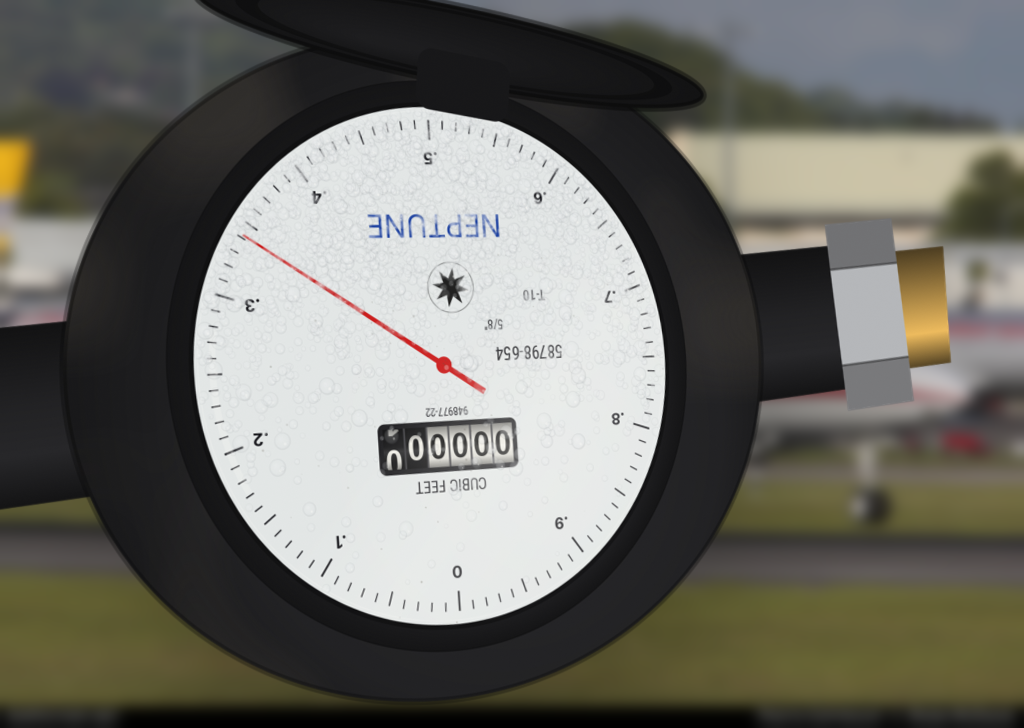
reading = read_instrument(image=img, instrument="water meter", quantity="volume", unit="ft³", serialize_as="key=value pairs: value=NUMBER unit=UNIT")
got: value=0.34 unit=ft³
